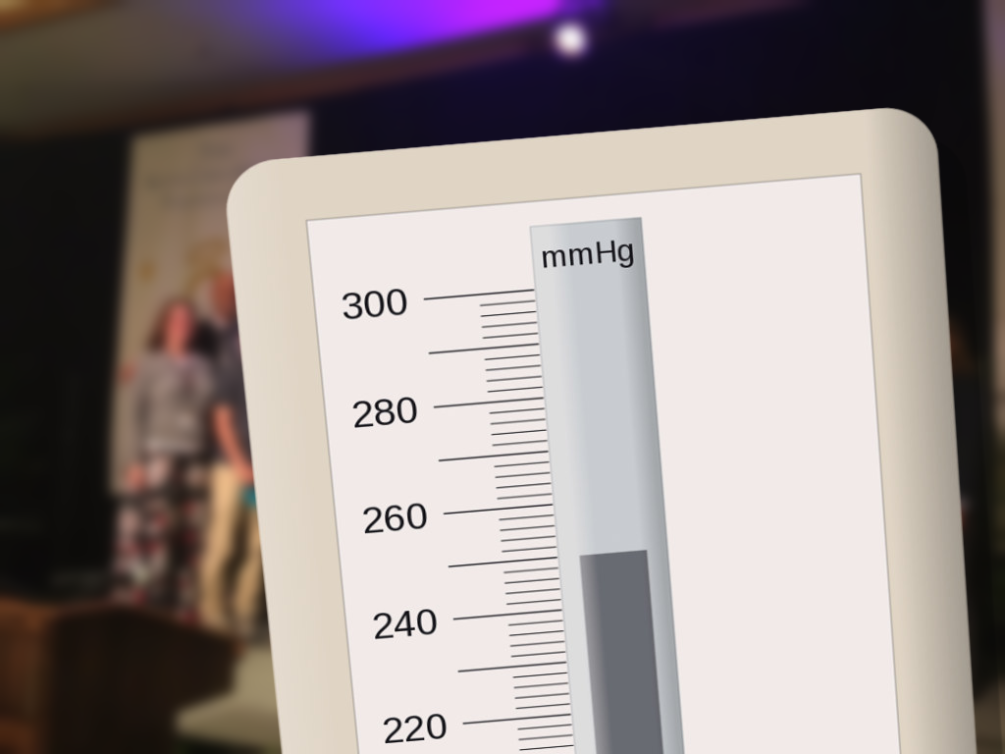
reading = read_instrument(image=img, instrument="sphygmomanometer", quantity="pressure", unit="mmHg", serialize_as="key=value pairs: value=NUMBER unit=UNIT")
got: value=250 unit=mmHg
